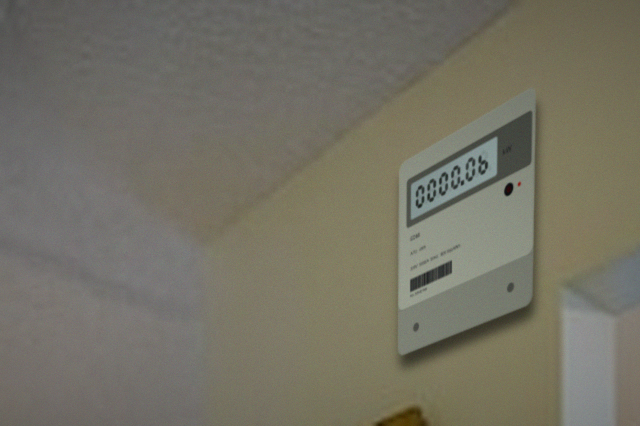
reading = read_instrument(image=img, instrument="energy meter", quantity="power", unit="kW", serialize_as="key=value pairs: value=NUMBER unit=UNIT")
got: value=0.06 unit=kW
